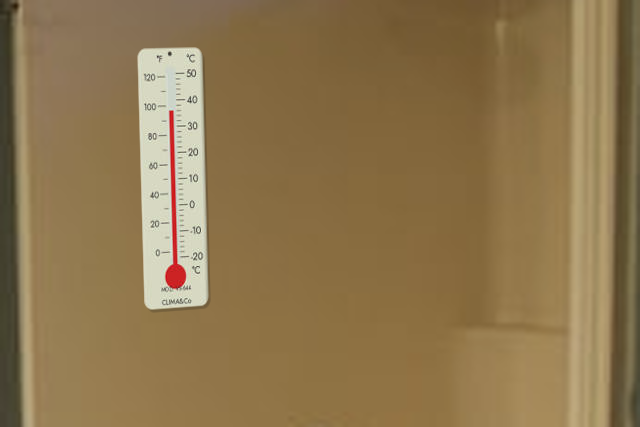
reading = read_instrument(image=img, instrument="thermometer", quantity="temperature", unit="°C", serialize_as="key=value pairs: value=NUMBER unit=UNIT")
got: value=36 unit=°C
